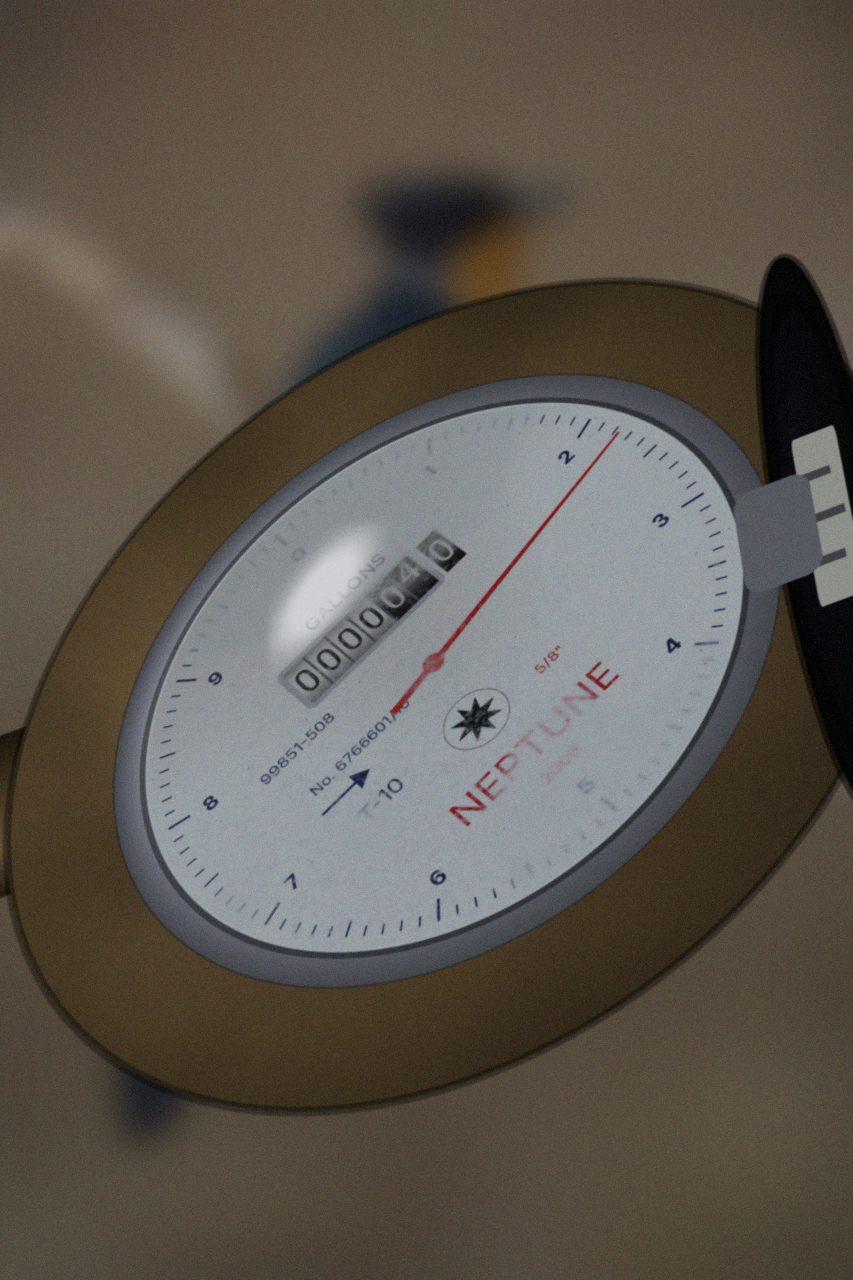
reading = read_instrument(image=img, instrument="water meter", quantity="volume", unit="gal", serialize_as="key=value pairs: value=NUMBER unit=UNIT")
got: value=42.2 unit=gal
